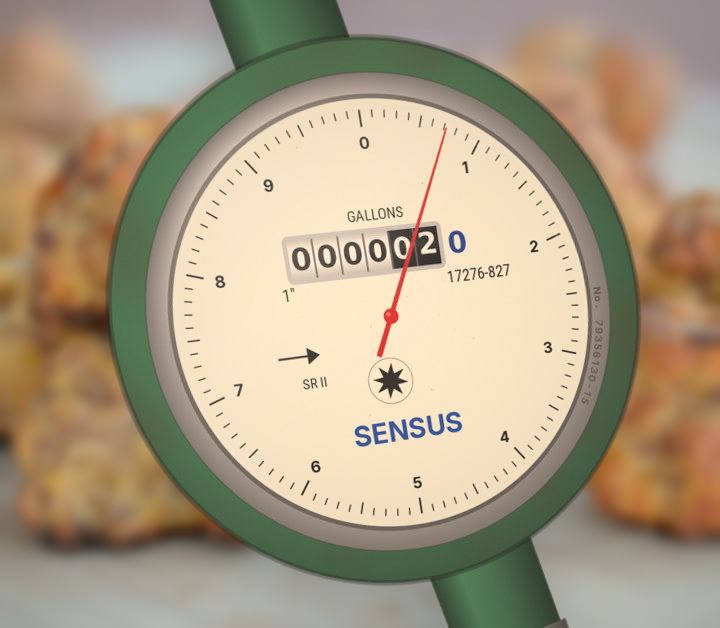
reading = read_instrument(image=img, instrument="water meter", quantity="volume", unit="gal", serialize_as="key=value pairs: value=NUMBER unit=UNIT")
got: value=20.7 unit=gal
